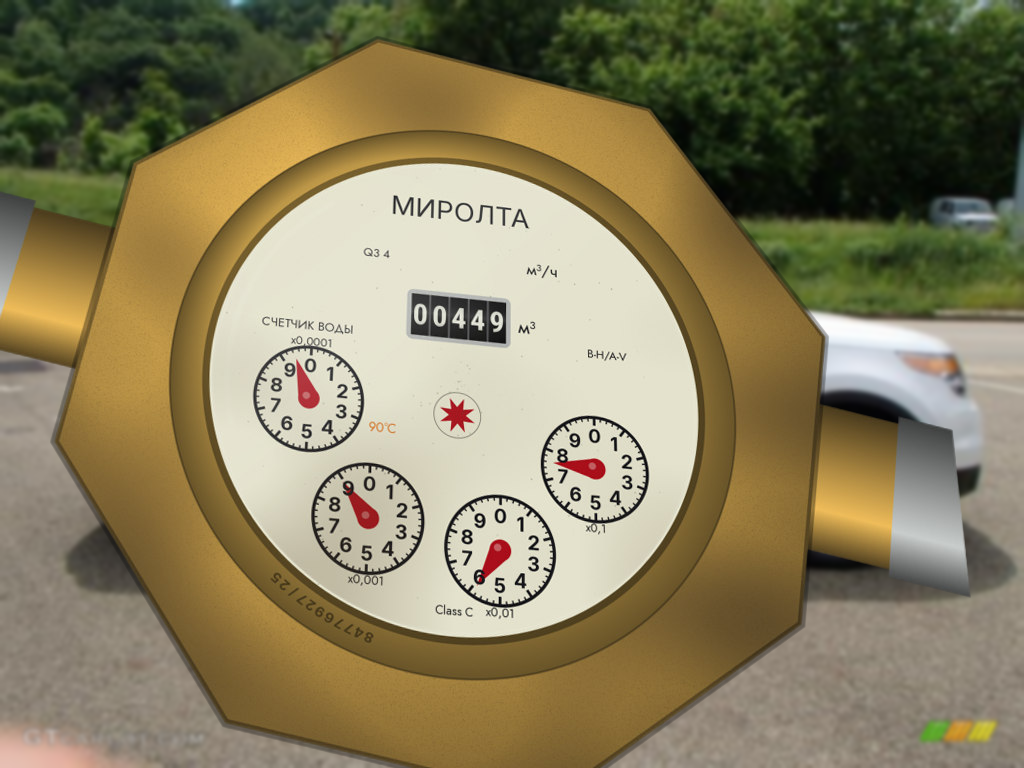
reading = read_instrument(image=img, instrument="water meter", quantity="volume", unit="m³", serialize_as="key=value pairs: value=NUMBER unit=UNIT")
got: value=449.7589 unit=m³
